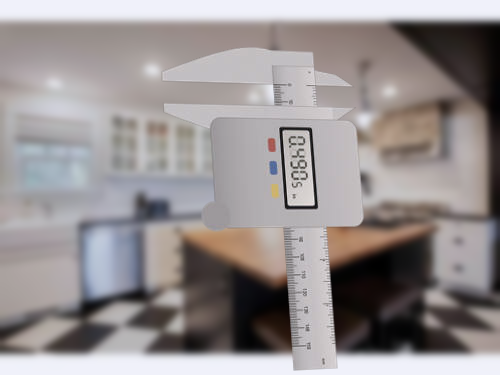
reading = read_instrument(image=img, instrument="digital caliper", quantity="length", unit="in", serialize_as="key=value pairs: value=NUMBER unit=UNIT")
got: value=0.4905 unit=in
